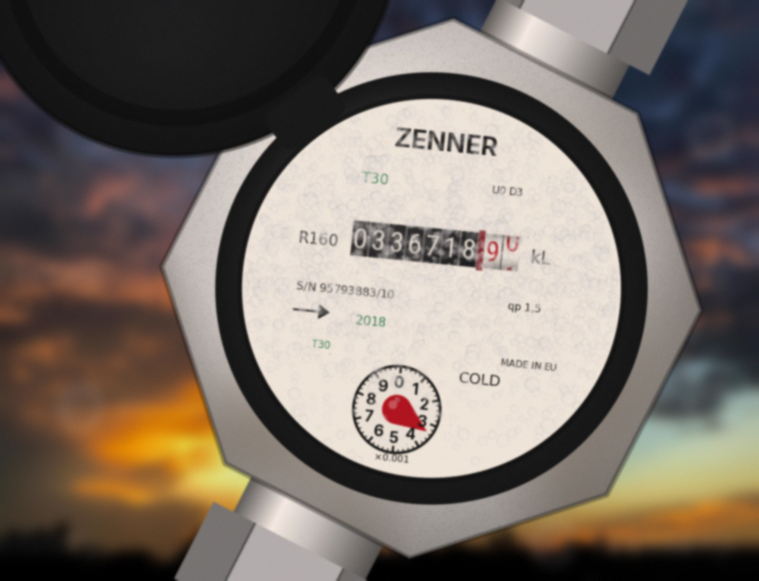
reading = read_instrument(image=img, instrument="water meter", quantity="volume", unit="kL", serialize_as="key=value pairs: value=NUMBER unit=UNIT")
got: value=336718.903 unit=kL
